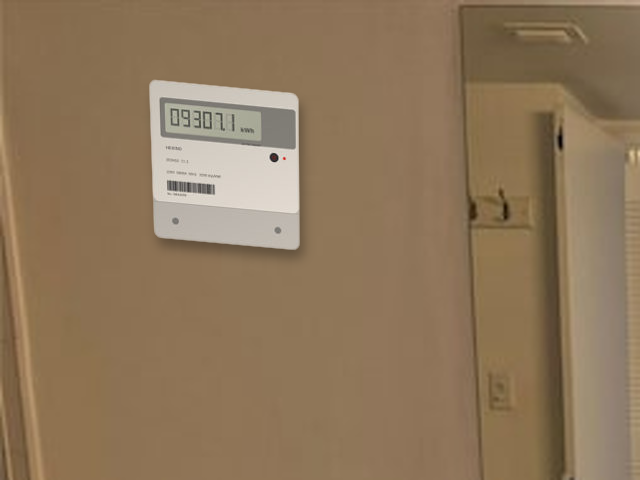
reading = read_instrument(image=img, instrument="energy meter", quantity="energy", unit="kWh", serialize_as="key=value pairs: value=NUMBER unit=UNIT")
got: value=9307.1 unit=kWh
